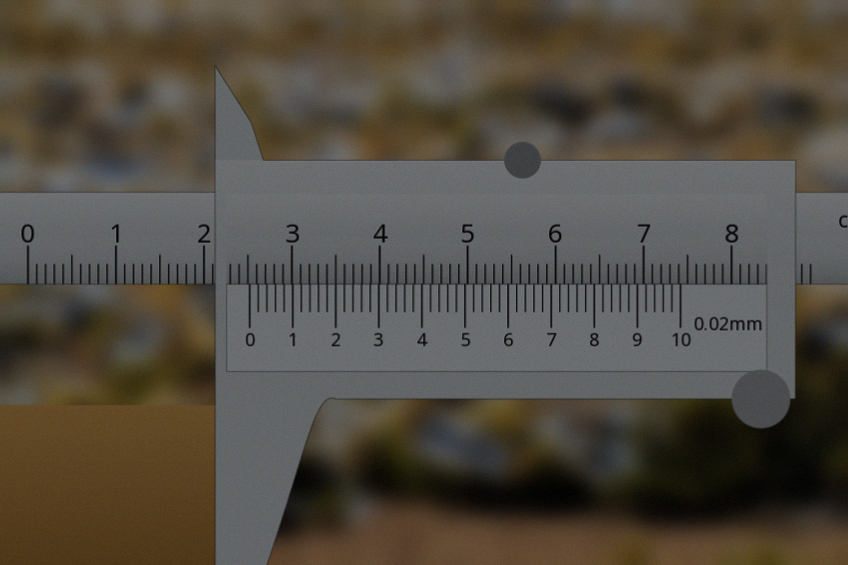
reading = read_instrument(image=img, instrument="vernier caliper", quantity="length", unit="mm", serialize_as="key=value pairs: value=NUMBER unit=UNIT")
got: value=25.2 unit=mm
